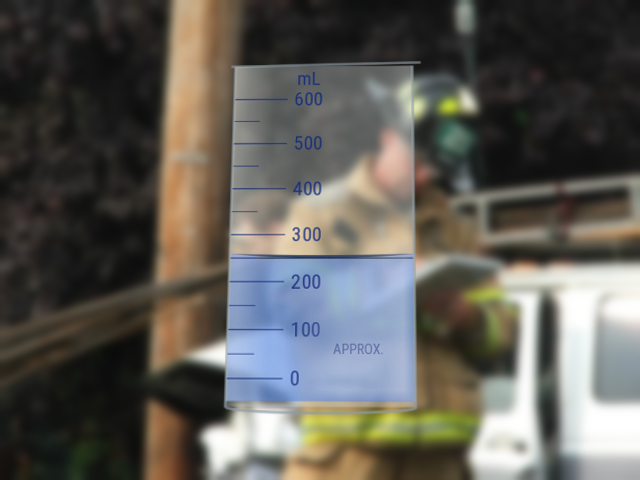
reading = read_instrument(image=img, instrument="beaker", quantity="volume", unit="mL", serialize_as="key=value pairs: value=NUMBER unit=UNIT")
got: value=250 unit=mL
